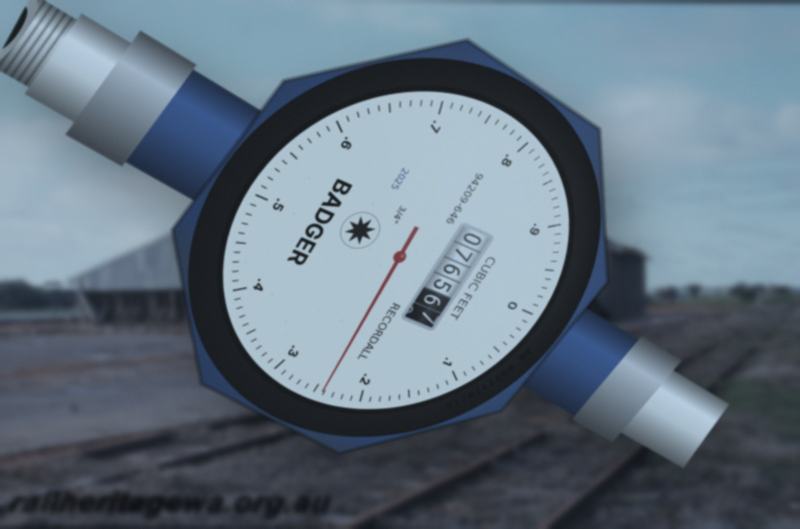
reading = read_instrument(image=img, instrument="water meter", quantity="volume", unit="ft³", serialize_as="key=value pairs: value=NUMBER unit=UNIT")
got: value=76567.24 unit=ft³
